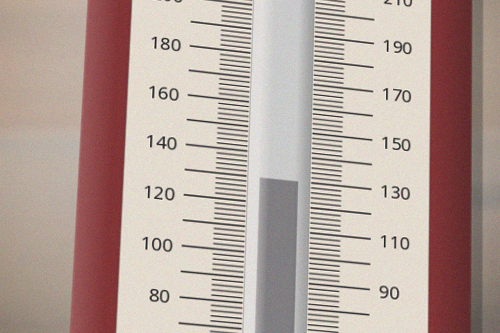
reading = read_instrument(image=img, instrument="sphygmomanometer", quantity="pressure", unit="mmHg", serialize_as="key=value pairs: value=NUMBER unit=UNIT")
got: value=130 unit=mmHg
